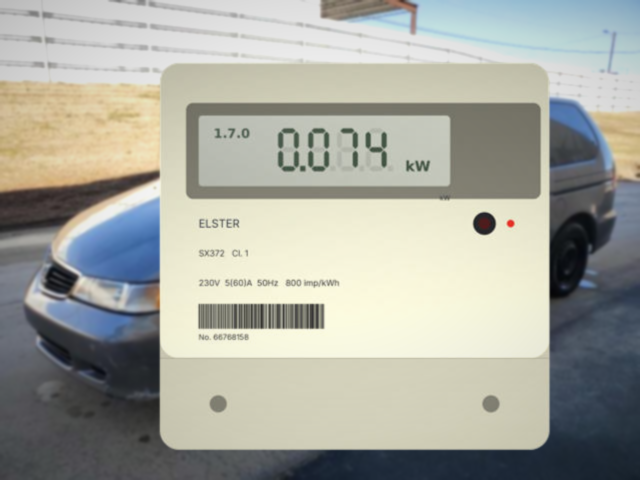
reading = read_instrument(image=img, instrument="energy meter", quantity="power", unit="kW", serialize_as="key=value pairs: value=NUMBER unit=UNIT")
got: value=0.074 unit=kW
